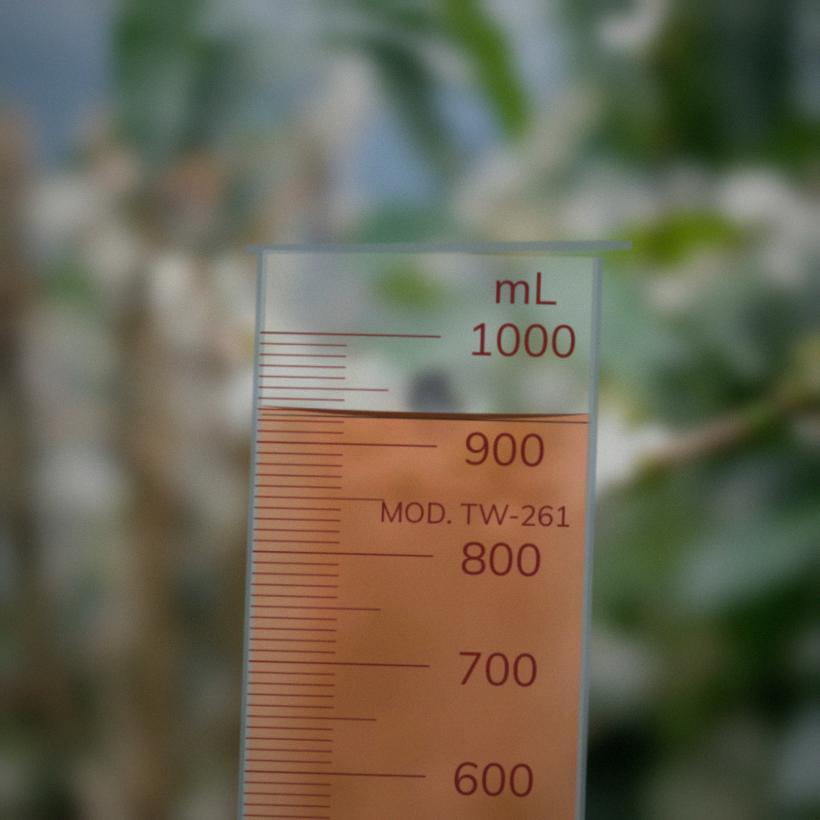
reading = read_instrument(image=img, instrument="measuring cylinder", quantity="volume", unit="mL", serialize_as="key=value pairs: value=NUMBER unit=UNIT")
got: value=925 unit=mL
